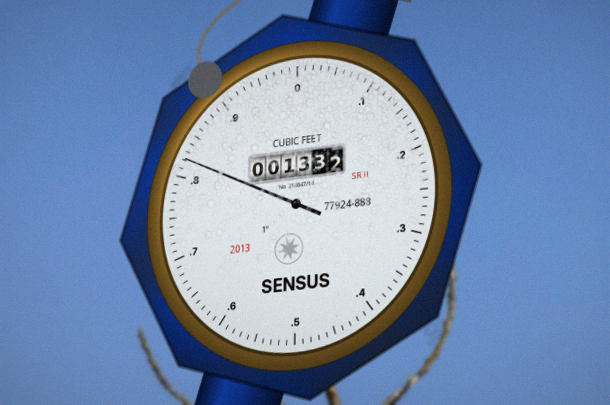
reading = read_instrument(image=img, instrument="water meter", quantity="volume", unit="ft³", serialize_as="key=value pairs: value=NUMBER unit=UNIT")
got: value=1331.82 unit=ft³
